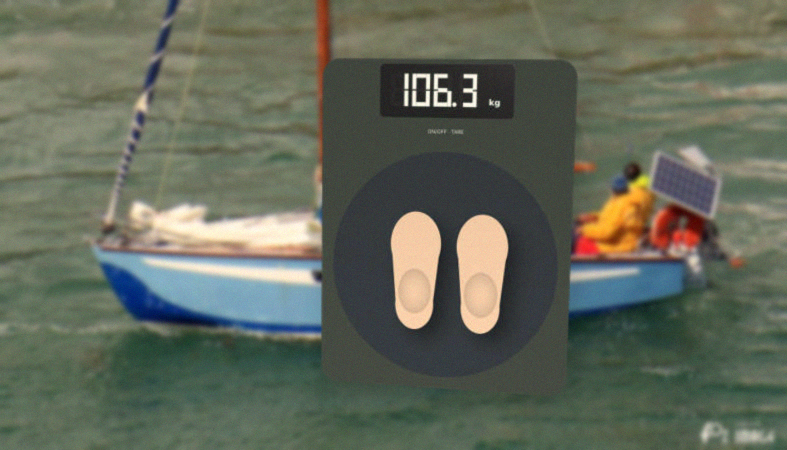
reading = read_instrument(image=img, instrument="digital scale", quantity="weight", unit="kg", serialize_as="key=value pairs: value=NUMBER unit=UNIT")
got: value=106.3 unit=kg
